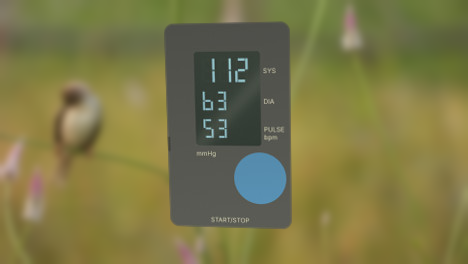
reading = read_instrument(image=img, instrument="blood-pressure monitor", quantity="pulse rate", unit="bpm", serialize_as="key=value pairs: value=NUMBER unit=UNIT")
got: value=53 unit=bpm
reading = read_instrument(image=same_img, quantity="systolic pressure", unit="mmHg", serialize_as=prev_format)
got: value=112 unit=mmHg
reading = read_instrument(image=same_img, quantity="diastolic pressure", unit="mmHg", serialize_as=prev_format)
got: value=63 unit=mmHg
